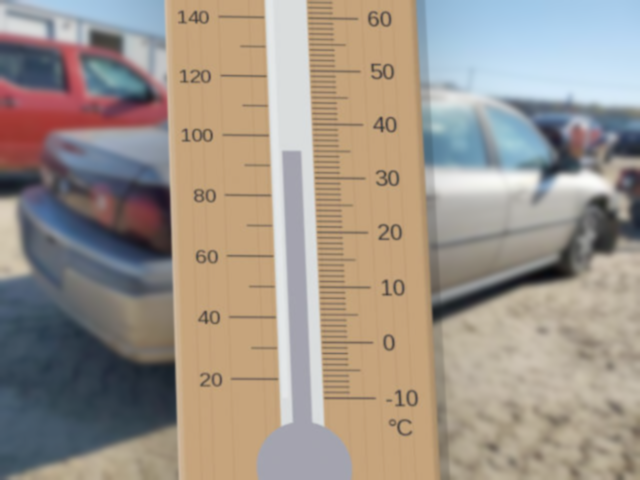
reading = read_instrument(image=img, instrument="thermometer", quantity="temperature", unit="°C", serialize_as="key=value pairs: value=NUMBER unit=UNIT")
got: value=35 unit=°C
